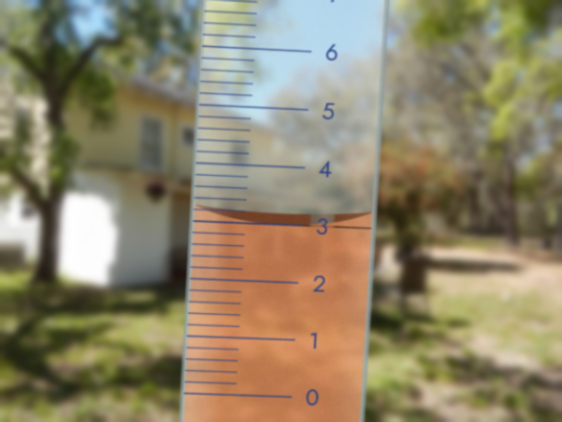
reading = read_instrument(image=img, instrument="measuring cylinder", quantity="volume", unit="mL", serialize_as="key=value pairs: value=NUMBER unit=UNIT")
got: value=3 unit=mL
